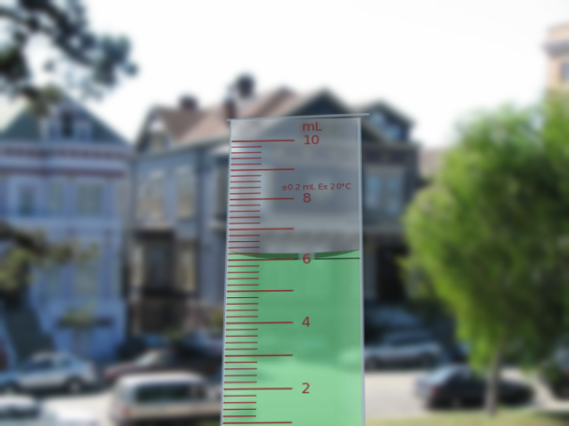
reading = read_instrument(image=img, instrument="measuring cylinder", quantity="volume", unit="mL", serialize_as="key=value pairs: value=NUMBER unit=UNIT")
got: value=6 unit=mL
